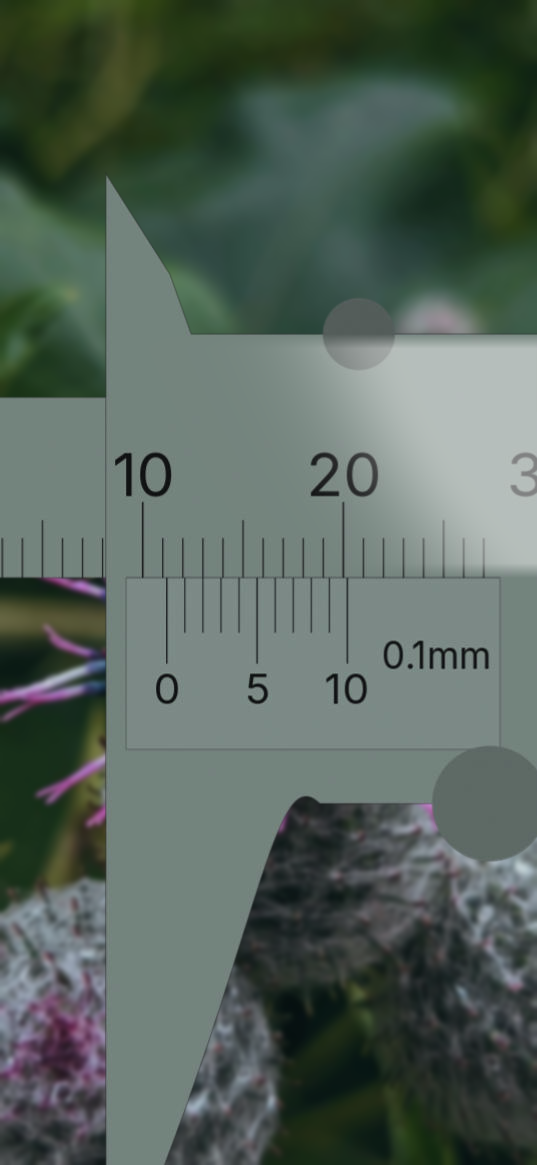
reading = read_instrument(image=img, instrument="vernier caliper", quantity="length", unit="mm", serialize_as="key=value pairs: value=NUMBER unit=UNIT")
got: value=11.2 unit=mm
